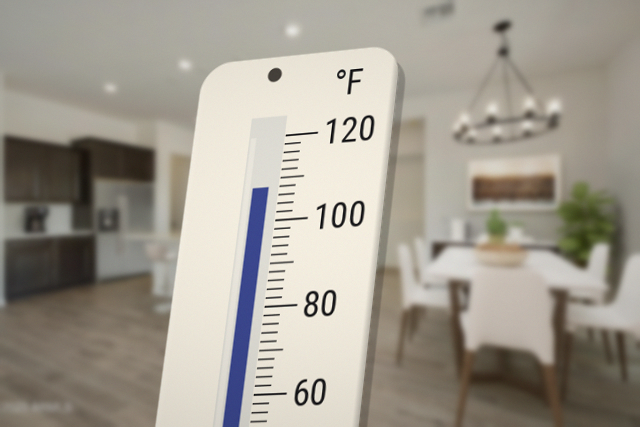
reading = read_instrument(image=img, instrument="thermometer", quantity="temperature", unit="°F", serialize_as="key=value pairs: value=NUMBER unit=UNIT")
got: value=108 unit=°F
